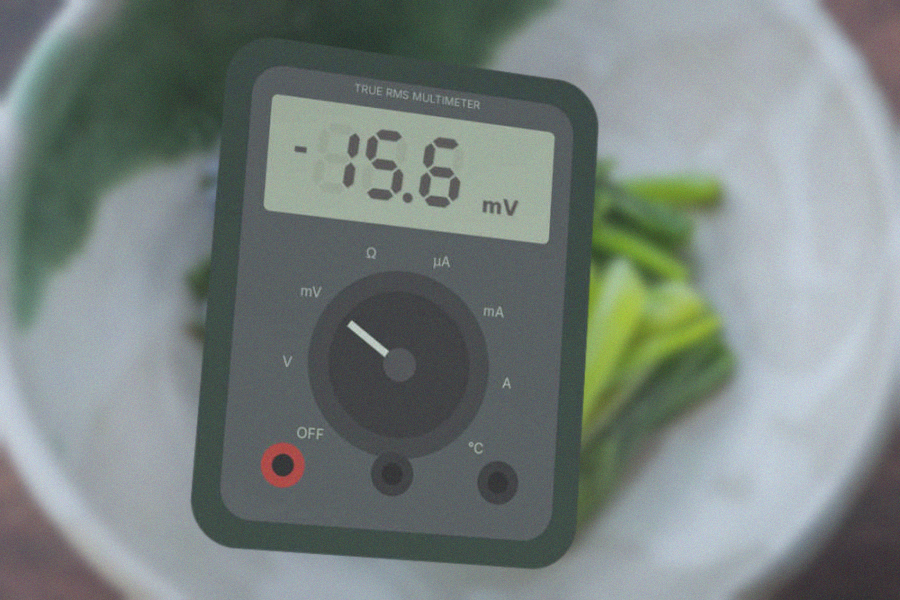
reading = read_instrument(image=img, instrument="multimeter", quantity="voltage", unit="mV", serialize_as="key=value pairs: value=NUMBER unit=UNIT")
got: value=-15.6 unit=mV
